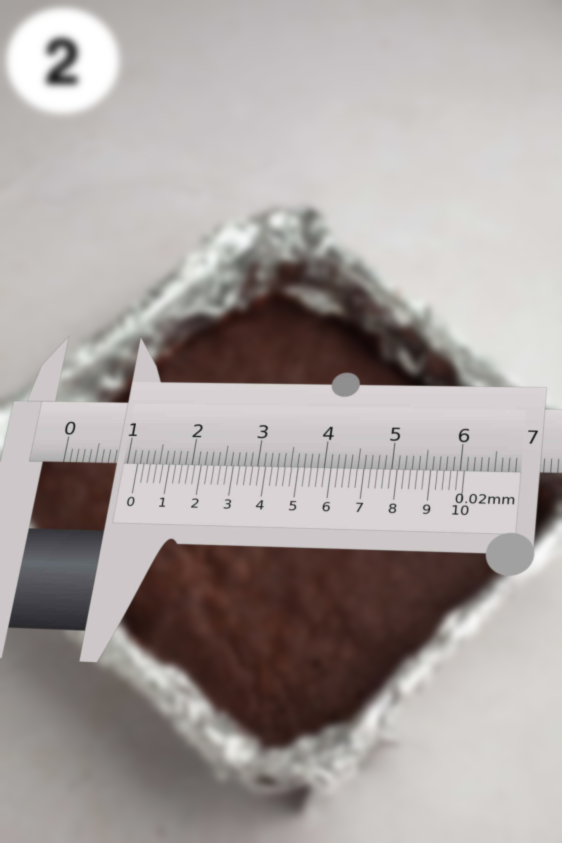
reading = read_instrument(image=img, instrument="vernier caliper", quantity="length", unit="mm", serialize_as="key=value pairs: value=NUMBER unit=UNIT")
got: value=11.6 unit=mm
